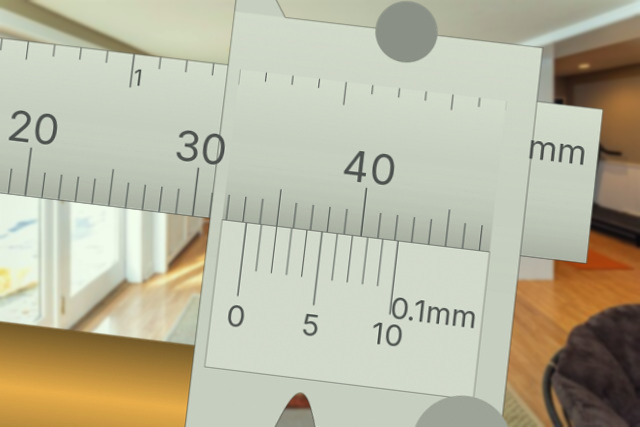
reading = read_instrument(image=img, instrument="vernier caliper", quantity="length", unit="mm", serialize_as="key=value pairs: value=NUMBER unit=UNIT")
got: value=33.2 unit=mm
